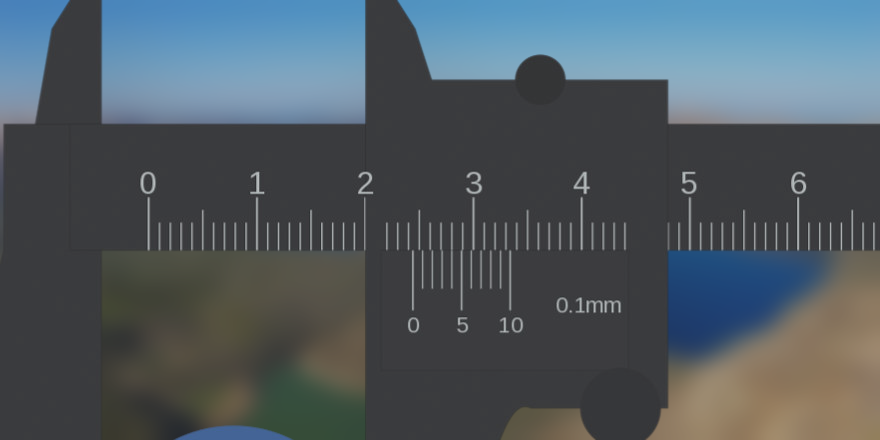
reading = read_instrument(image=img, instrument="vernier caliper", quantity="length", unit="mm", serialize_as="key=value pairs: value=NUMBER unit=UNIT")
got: value=24.4 unit=mm
